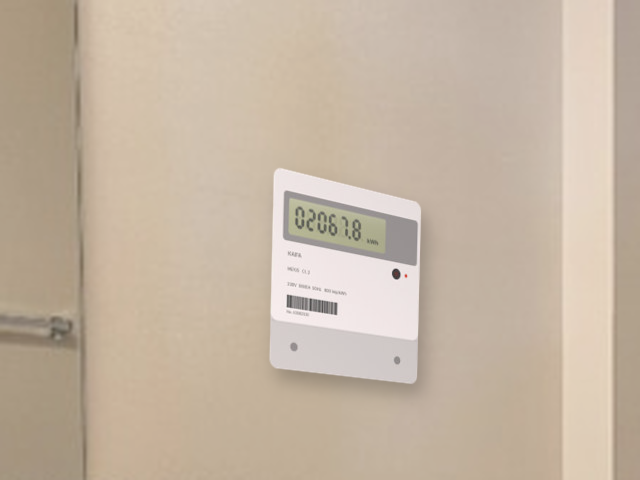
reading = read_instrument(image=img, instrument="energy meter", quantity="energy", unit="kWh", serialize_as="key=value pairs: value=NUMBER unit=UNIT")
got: value=2067.8 unit=kWh
